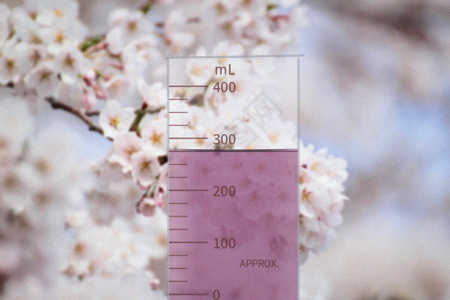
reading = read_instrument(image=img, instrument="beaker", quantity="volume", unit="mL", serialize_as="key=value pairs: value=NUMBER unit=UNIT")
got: value=275 unit=mL
